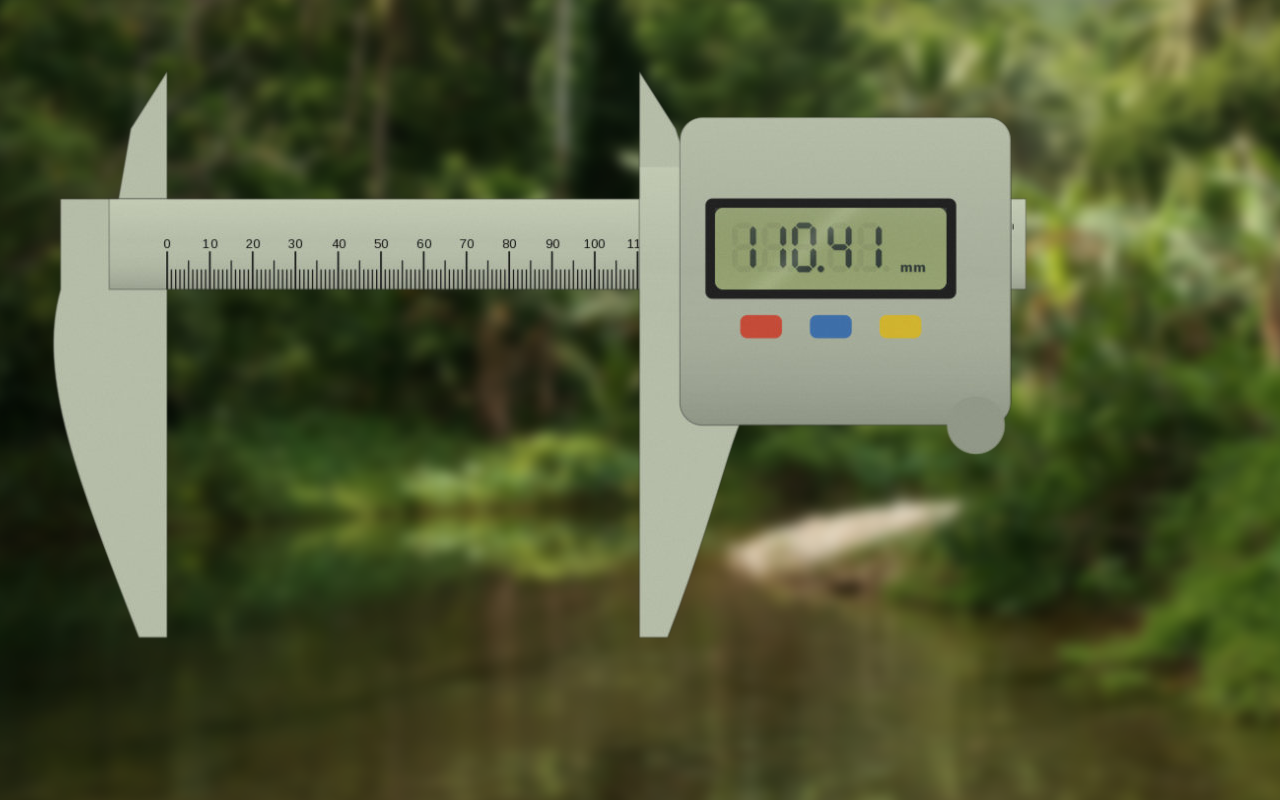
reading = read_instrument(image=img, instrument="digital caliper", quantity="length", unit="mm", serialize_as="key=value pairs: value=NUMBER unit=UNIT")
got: value=110.41 unit=mm
